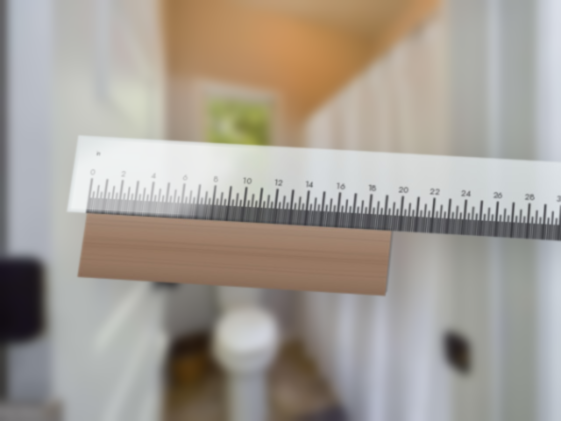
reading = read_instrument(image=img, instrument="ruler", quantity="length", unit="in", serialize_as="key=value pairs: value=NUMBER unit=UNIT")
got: value=19.5 unit=in
